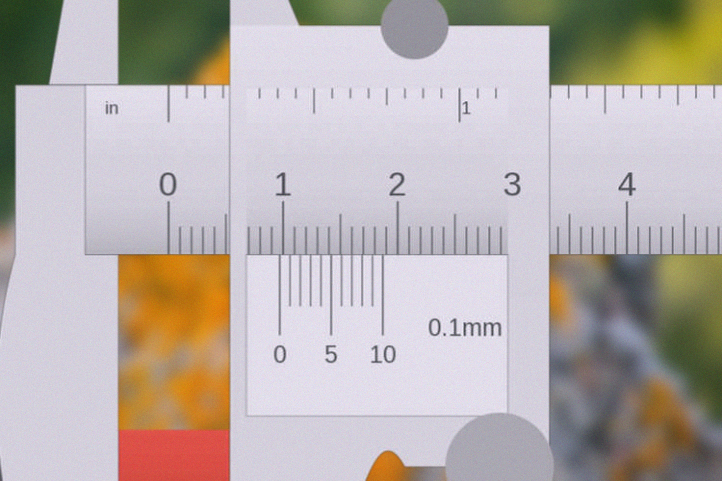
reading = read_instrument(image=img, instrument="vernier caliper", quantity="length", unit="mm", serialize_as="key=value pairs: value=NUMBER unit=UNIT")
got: value=9.7 unit=mm
